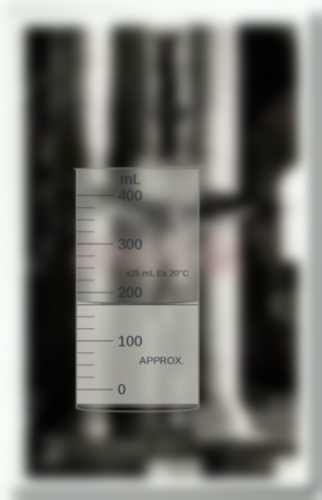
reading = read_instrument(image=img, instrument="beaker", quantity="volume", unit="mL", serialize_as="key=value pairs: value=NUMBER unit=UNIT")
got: value=175 unit=mL
